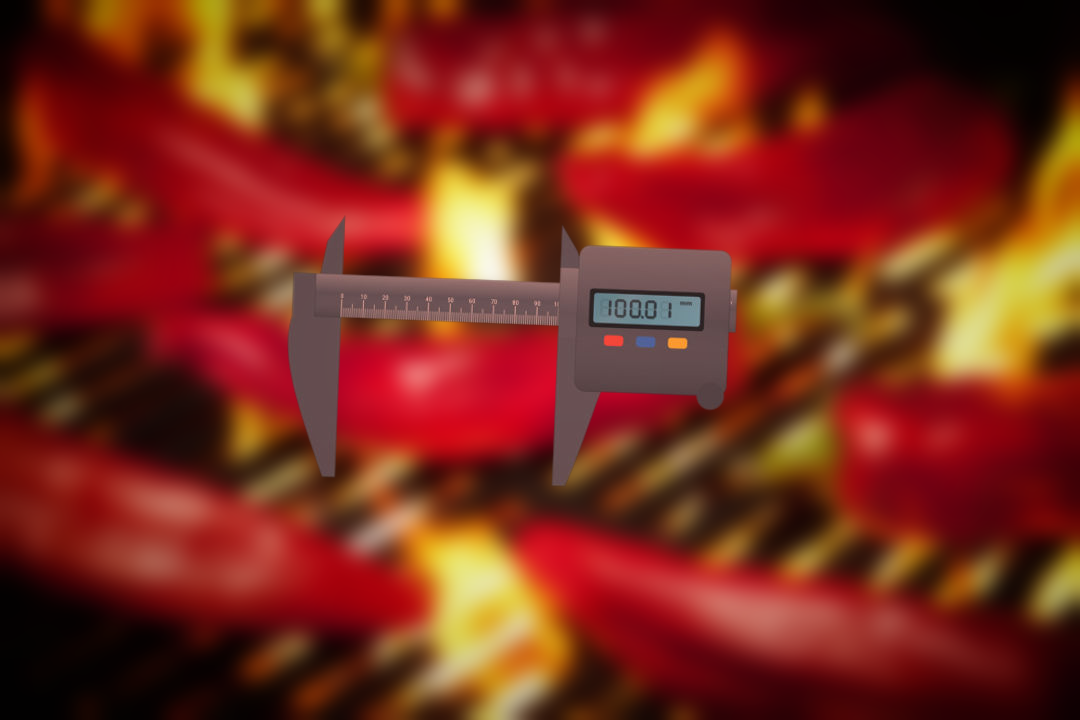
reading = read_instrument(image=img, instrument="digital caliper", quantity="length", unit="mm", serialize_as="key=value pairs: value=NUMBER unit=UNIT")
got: value=100.01 unit=mm
